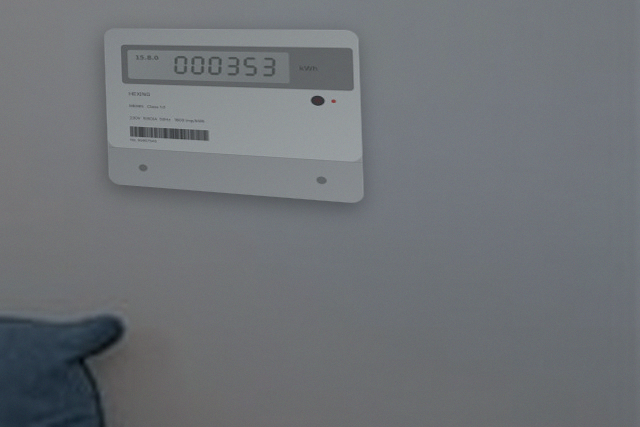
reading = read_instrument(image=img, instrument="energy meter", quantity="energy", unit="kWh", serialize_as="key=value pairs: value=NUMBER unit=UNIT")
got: value=353 unit=kWh
